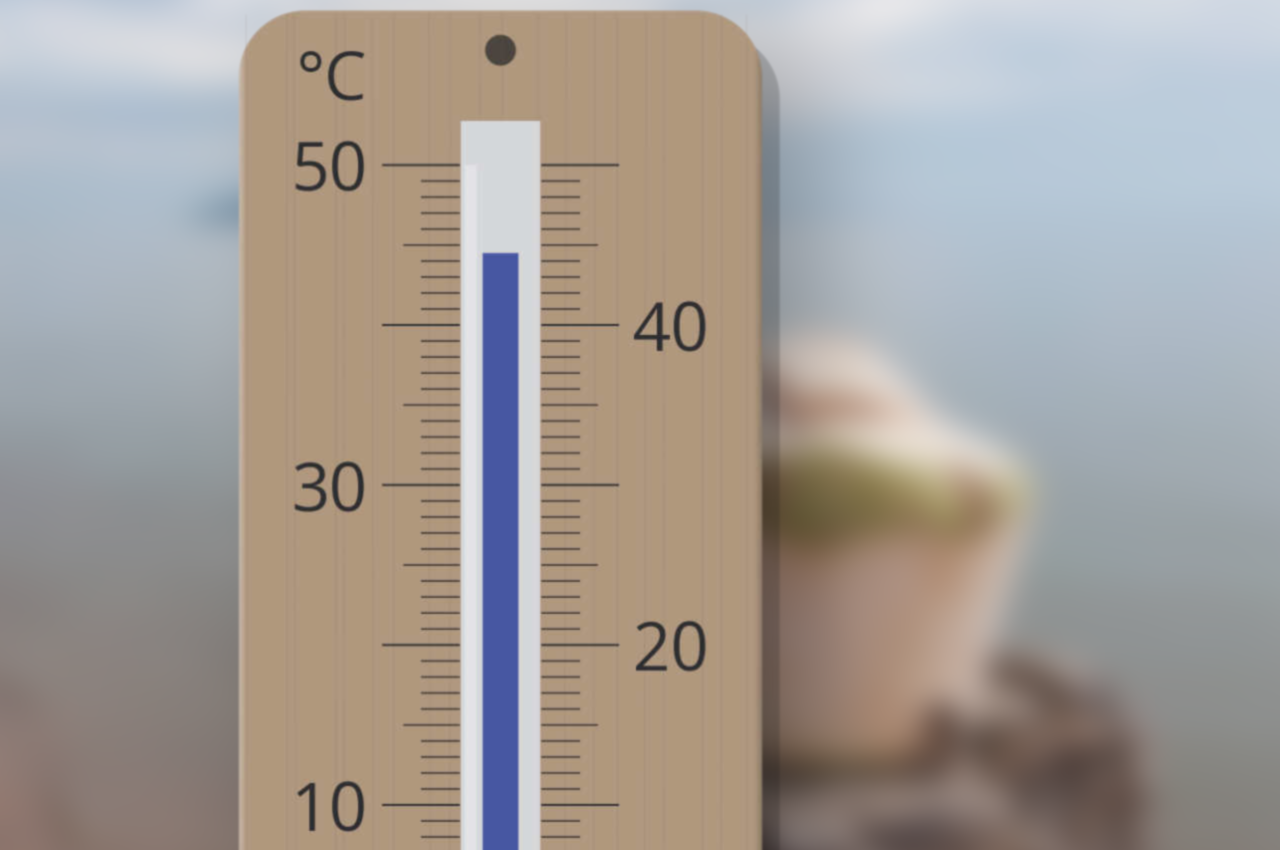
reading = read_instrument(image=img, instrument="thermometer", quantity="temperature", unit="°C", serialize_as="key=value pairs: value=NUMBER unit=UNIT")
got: value=44.5 unit=°C
